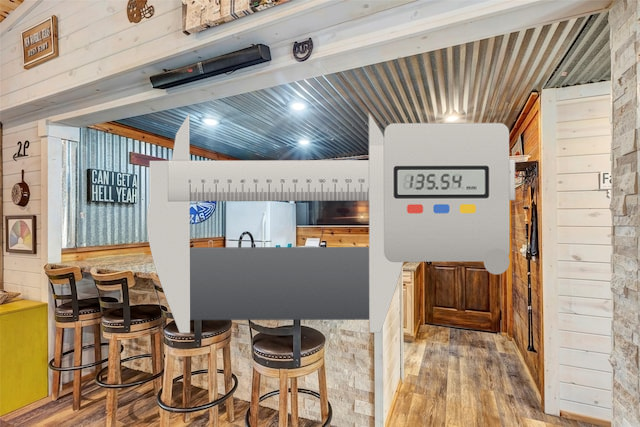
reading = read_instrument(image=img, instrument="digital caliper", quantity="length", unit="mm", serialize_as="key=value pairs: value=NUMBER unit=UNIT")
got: value=135.54 unit=mm
